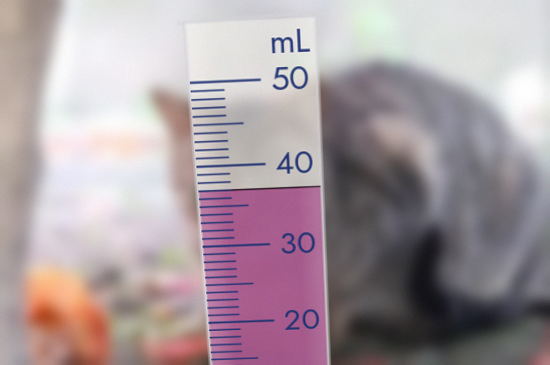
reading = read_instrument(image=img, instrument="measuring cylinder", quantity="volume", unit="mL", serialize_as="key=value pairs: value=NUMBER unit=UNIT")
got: value=37 unit=mL
